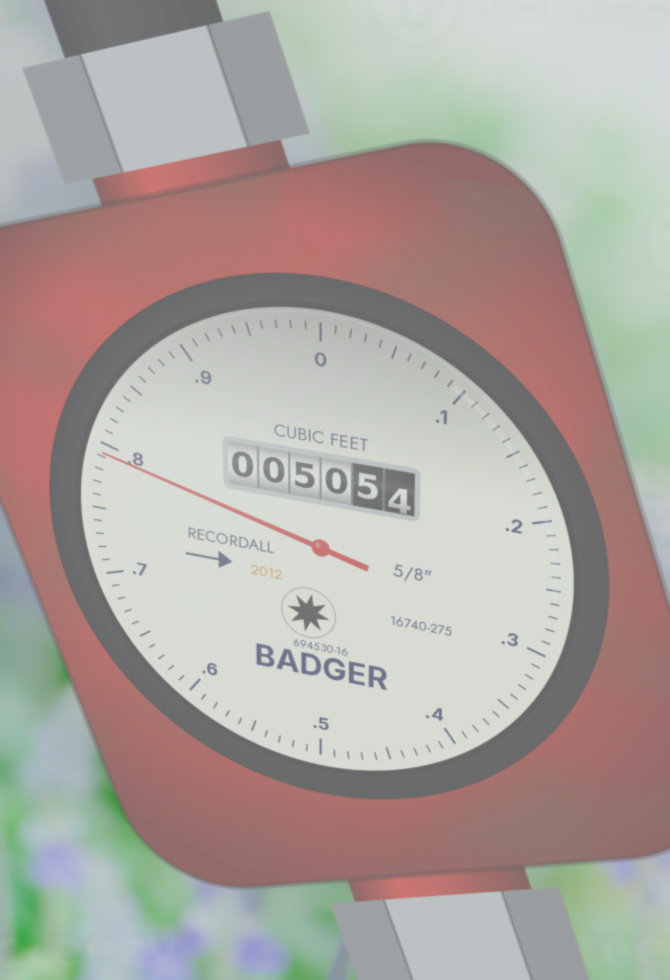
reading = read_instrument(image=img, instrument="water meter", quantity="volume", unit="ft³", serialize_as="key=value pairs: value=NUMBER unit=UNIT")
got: value=5053.79 unit=ft³
